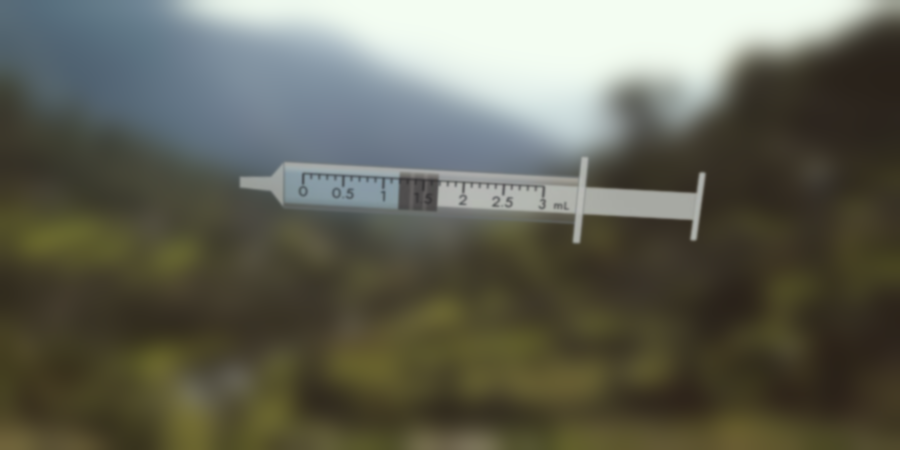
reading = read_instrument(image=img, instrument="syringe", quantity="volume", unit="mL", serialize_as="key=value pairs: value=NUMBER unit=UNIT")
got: value=1.2 unit=mL
